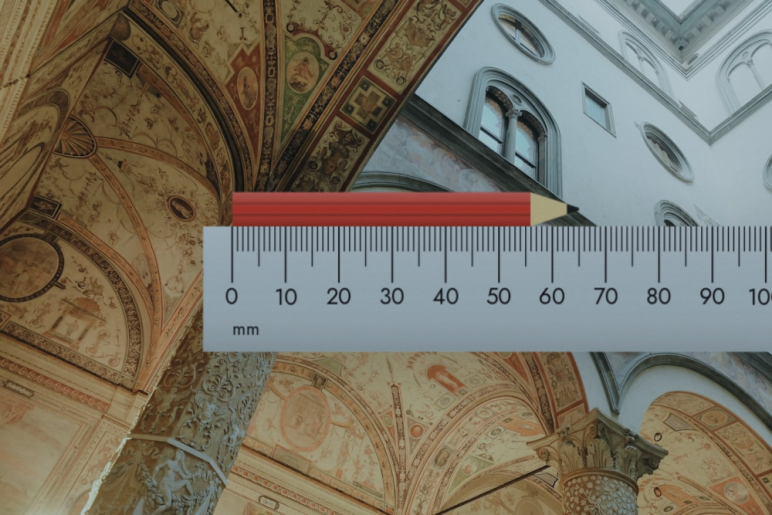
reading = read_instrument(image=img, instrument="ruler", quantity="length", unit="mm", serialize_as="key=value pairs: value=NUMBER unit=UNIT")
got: value=65 unit=mm
